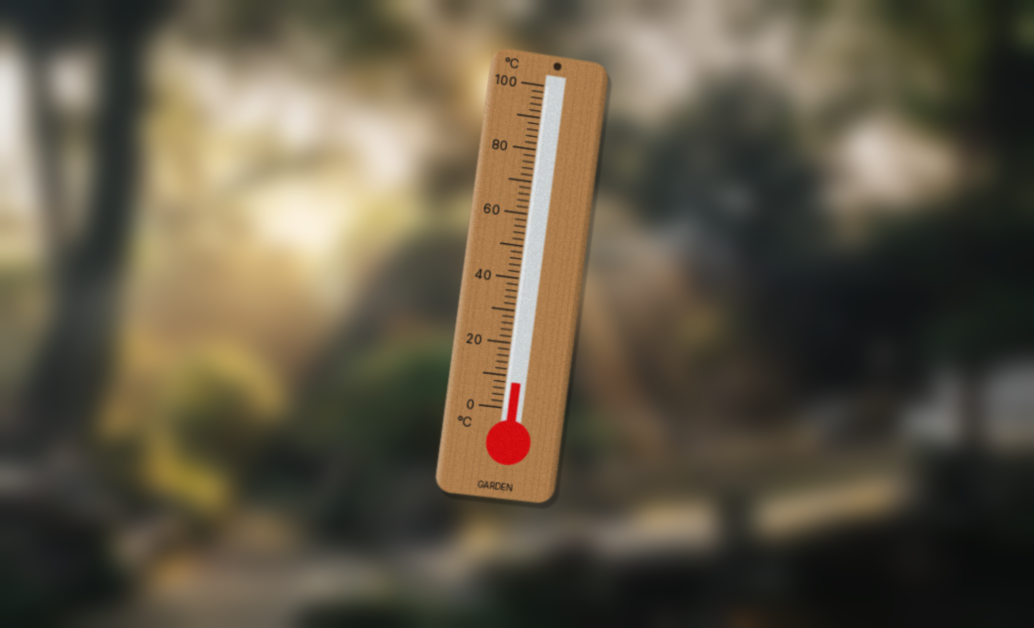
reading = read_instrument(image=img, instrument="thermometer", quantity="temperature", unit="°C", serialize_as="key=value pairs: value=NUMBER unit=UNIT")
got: value=8 unit=°C
